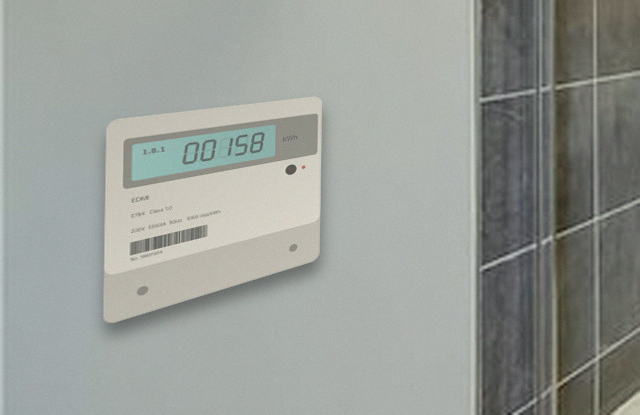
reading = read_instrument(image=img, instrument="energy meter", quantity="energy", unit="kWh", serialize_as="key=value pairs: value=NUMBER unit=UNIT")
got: value=158 unit=kWh
